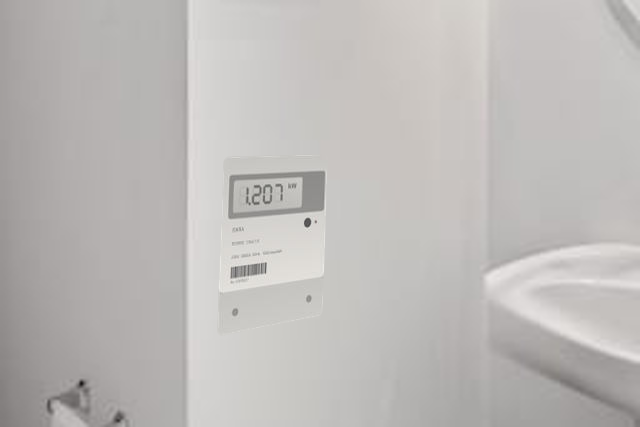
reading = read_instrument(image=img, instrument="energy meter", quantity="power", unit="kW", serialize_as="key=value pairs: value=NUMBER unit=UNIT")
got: value=1.207 unit=kW
